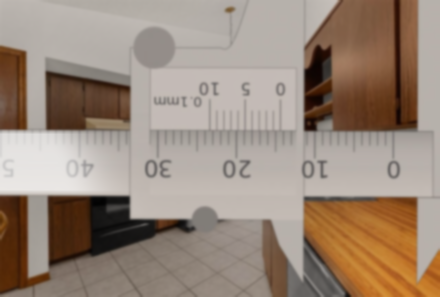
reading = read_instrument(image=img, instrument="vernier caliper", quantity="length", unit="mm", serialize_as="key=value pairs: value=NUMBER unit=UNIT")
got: value=14.4 unit=mm
